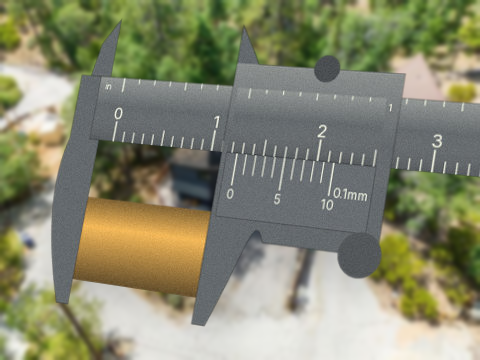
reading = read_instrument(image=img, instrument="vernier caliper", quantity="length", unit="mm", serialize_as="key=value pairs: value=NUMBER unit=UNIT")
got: value=12.5 unit=mm
